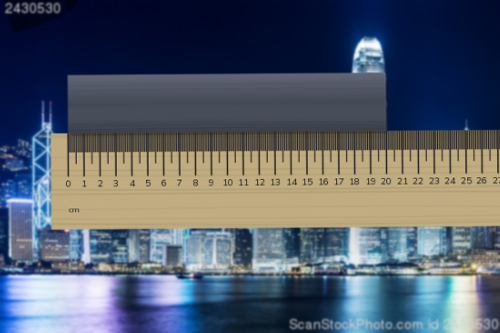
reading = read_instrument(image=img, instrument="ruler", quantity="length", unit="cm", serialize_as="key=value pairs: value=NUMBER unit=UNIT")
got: value=20 unit=cm
